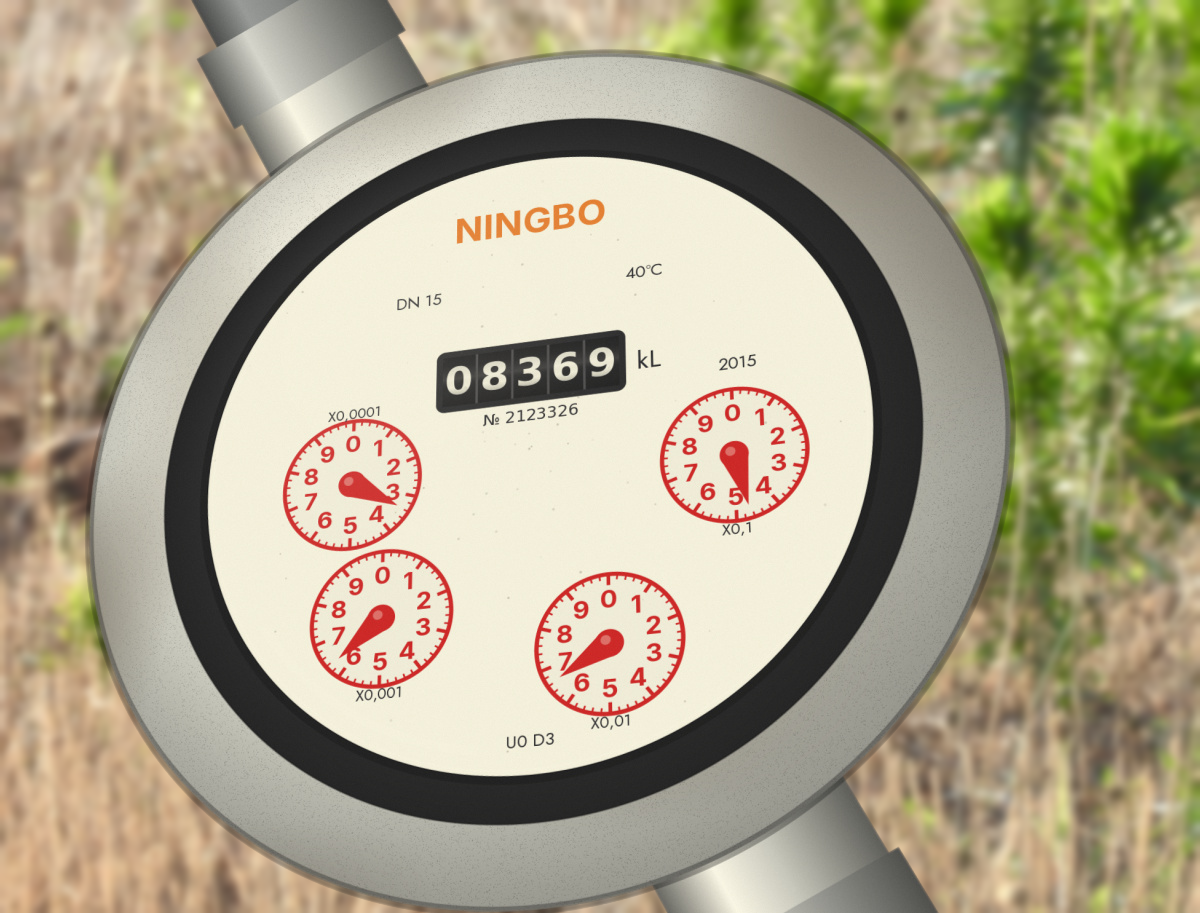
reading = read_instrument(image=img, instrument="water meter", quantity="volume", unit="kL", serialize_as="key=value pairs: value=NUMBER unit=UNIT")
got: value=8369.4663 unit=kL
